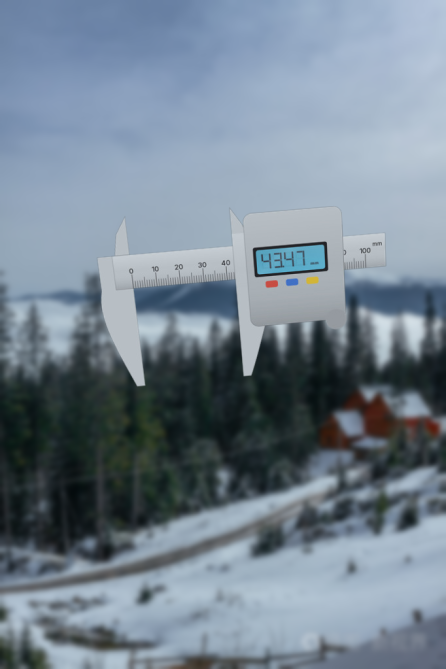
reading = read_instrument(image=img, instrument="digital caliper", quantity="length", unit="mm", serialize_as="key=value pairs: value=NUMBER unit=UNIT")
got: value=43.47 unit=mm
